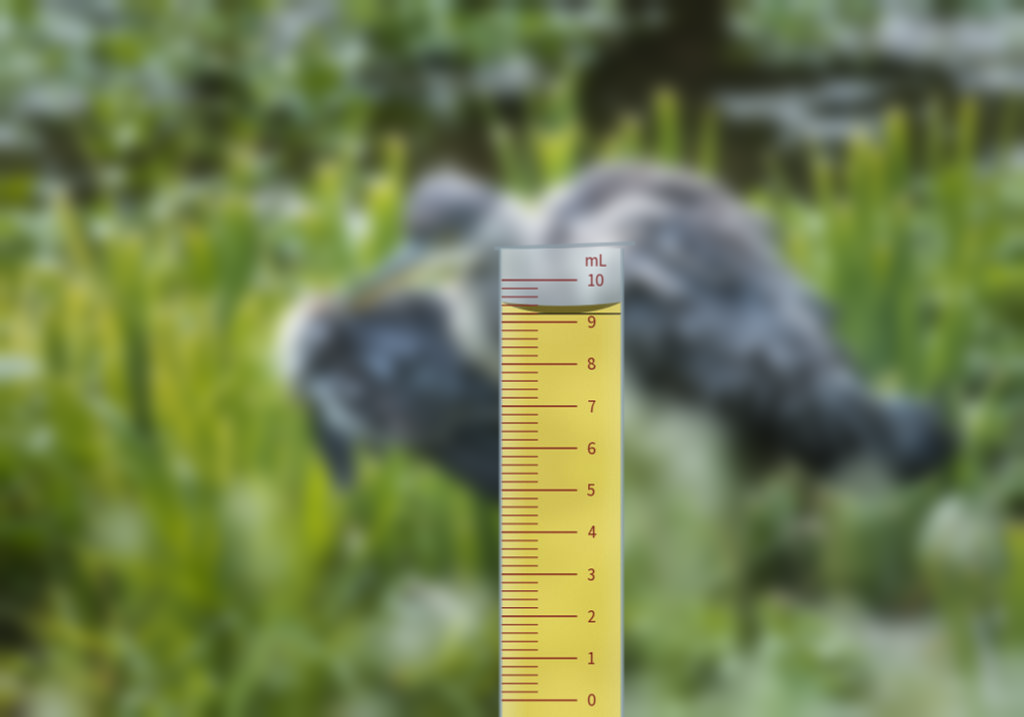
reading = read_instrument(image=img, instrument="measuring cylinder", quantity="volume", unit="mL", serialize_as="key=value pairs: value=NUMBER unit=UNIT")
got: value=9.2 unit=mL
